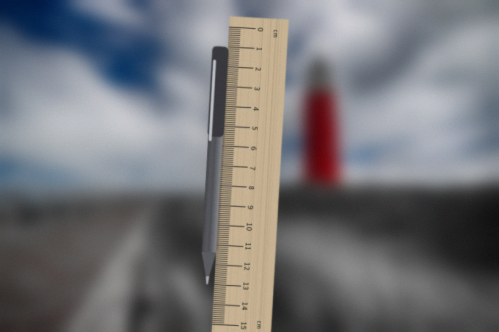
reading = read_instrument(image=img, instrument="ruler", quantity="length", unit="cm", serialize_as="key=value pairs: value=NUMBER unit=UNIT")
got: value=12 unit=cm
